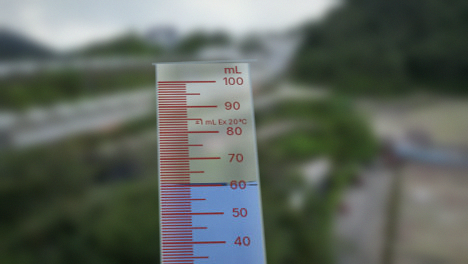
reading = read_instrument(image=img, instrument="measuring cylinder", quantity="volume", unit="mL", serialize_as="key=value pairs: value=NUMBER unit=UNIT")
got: value=60 unit=mL
